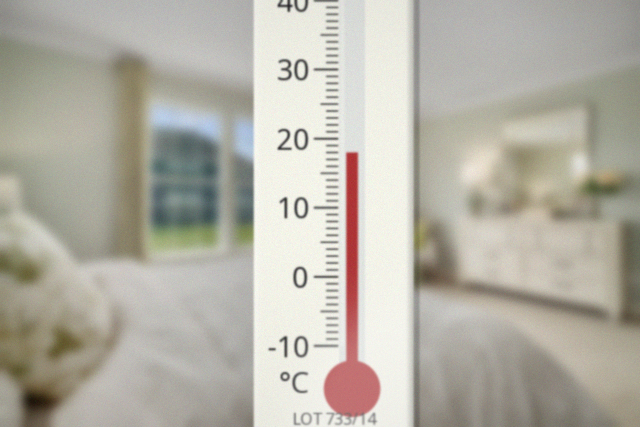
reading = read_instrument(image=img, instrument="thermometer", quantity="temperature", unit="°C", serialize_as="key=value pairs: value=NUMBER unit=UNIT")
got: value=18 unit=°C
